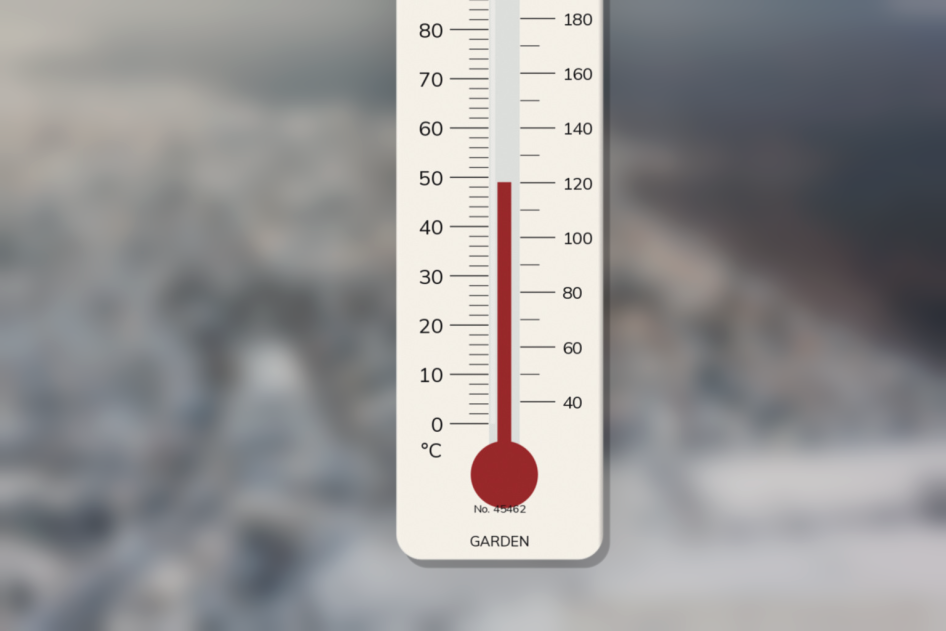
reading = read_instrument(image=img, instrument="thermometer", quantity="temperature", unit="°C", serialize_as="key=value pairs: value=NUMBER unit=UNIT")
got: value=49 unit=°C
